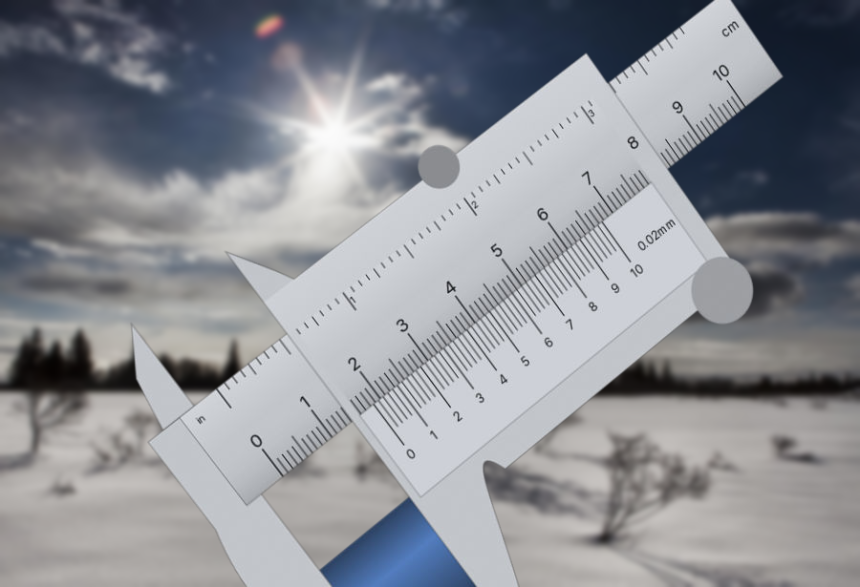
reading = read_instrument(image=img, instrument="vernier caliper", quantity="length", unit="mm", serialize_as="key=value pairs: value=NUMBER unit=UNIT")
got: value=18.6 unit=mm
